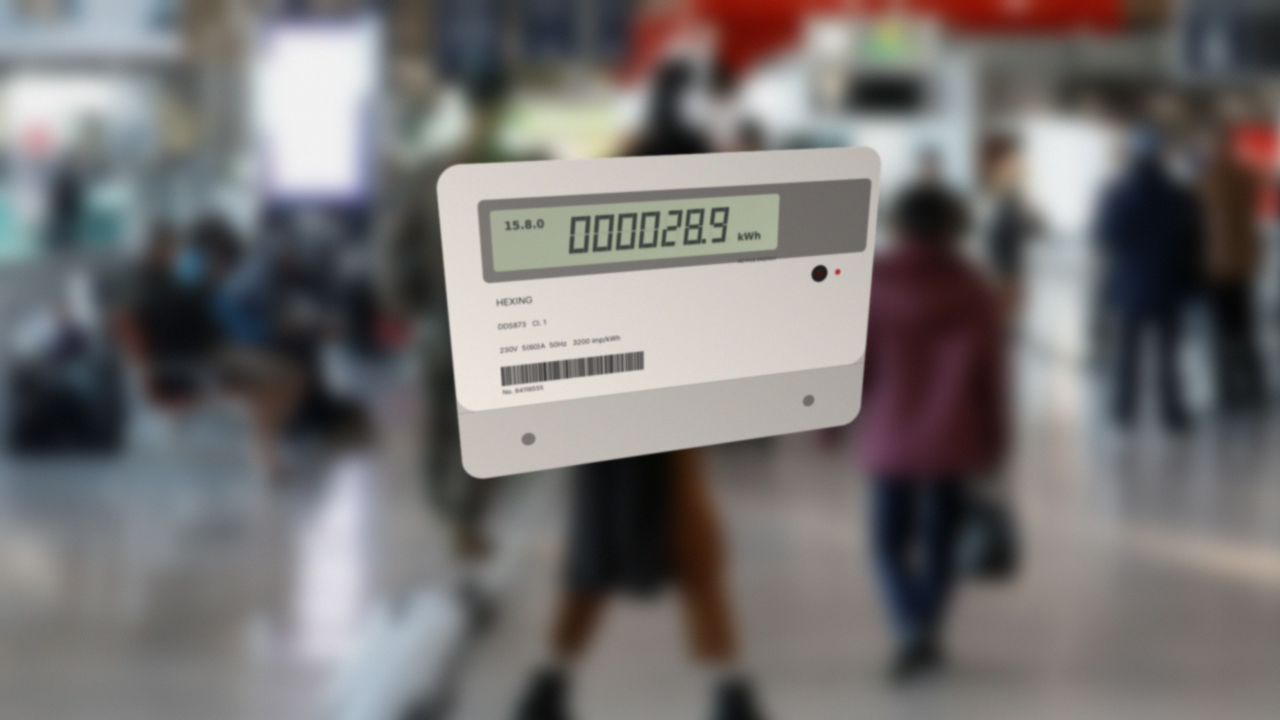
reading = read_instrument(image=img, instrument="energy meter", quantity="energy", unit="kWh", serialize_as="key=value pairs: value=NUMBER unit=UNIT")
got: value=28.9 unit=kWh
